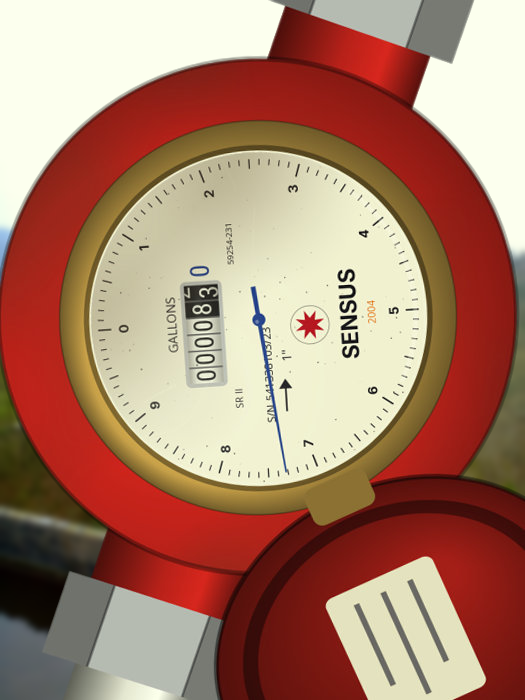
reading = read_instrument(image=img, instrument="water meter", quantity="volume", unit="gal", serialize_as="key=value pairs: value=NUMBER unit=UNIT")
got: value=827.3 unit=gal
